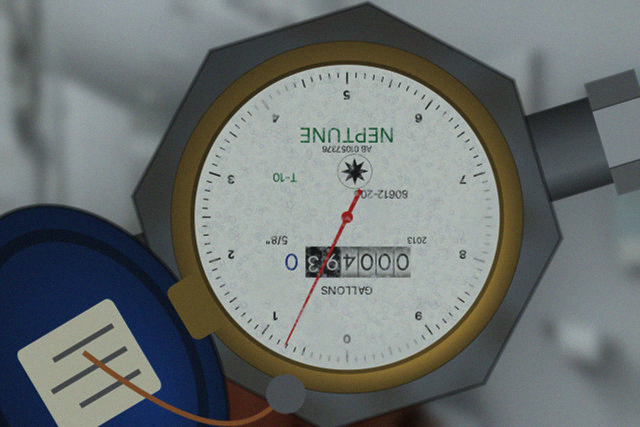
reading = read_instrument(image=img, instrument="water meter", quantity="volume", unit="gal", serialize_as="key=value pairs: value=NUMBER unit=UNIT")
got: value=4930.7 unit=gal
